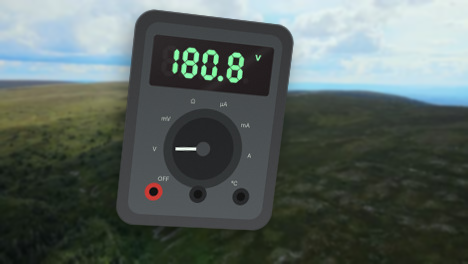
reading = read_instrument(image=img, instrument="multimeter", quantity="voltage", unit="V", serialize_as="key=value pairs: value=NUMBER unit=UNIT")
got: value=180.8 unit=V
